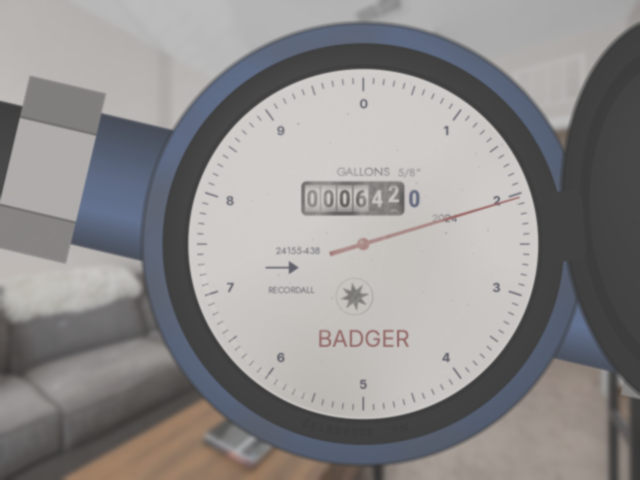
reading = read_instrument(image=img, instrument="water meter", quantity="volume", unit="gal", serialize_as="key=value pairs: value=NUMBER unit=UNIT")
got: value=6422.0 unit=gal
